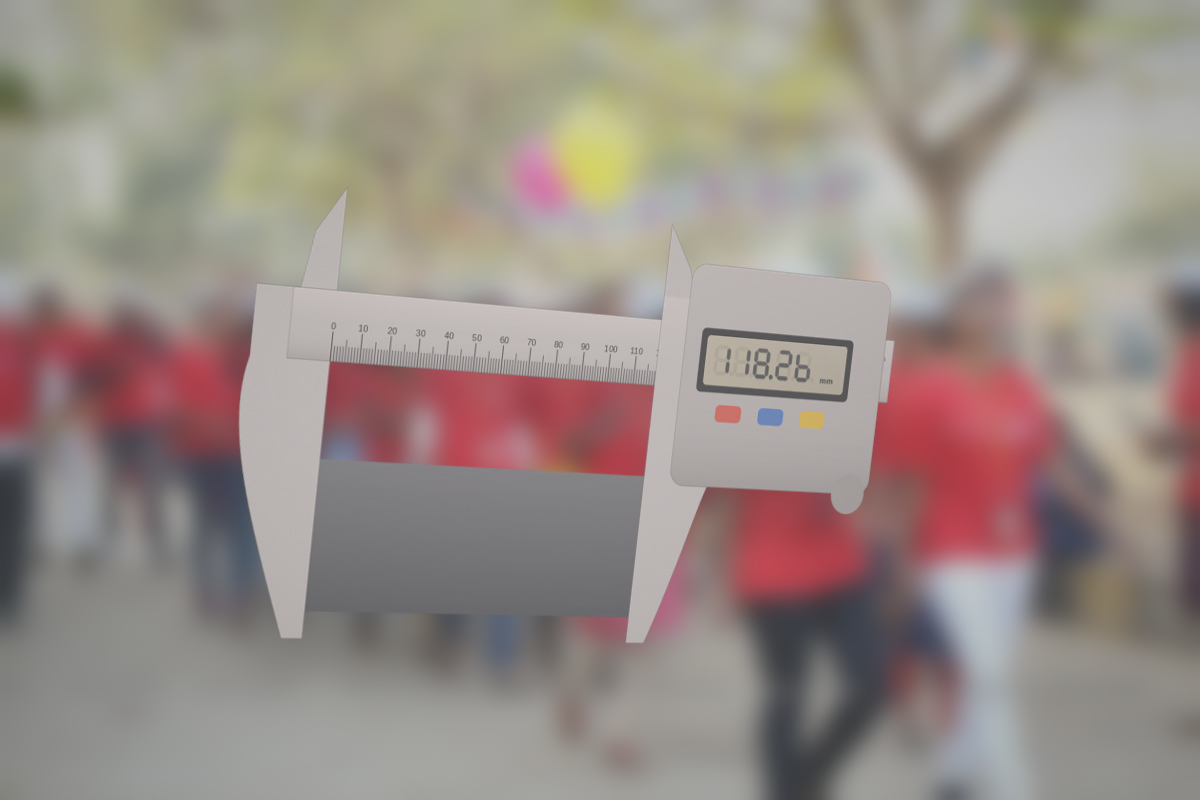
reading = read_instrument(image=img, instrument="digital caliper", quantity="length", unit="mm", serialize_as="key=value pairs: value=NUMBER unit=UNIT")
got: value=118.26 unit=mm
